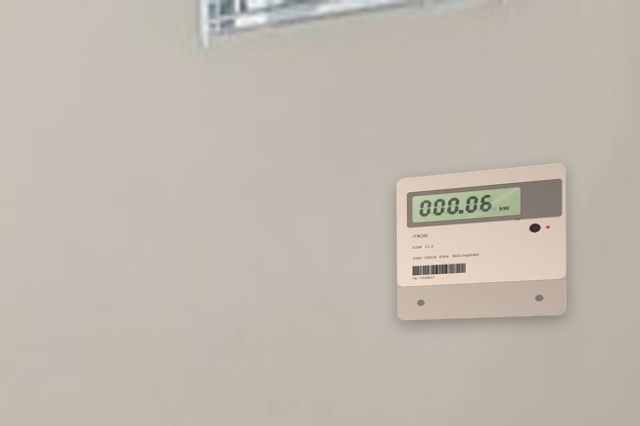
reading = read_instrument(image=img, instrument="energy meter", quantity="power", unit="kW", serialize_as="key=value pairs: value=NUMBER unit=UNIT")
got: value=0.06 unit=kW
